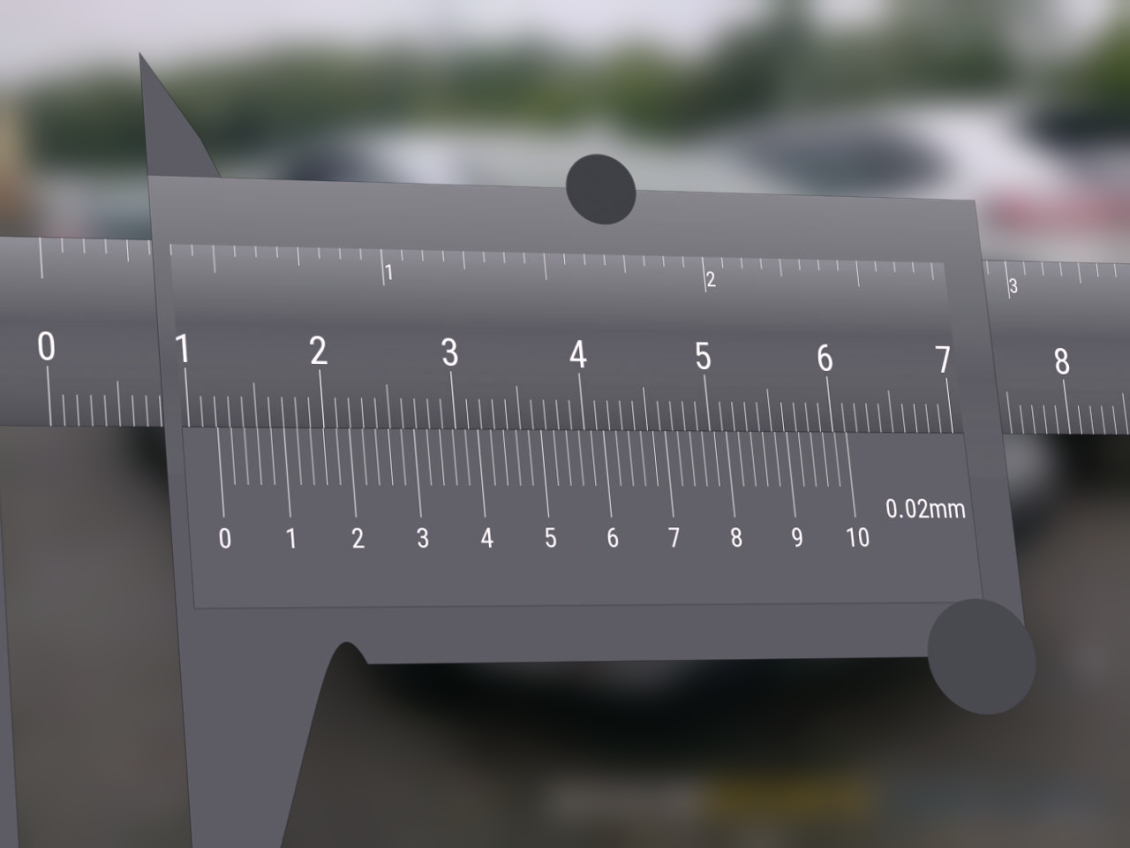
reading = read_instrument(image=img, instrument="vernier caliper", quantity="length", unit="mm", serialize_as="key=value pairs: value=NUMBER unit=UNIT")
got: value=12.1 unit=mm
